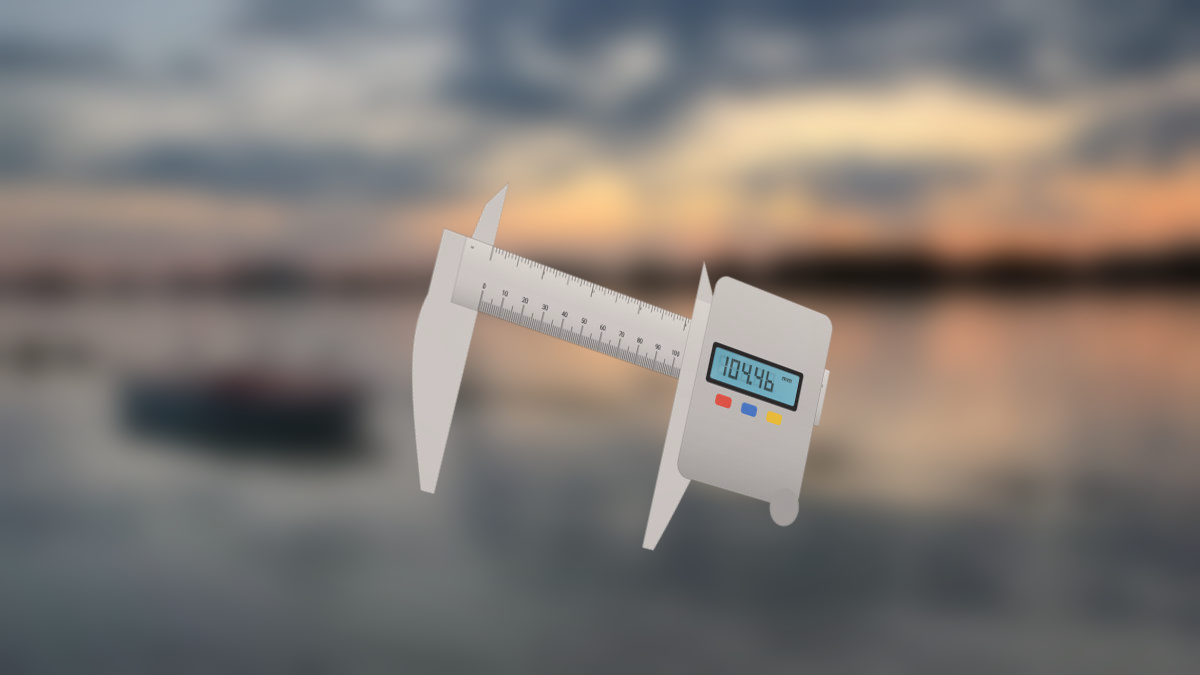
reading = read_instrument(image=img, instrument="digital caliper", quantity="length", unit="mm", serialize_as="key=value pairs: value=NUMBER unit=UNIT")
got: value=104.46 unit=mm
